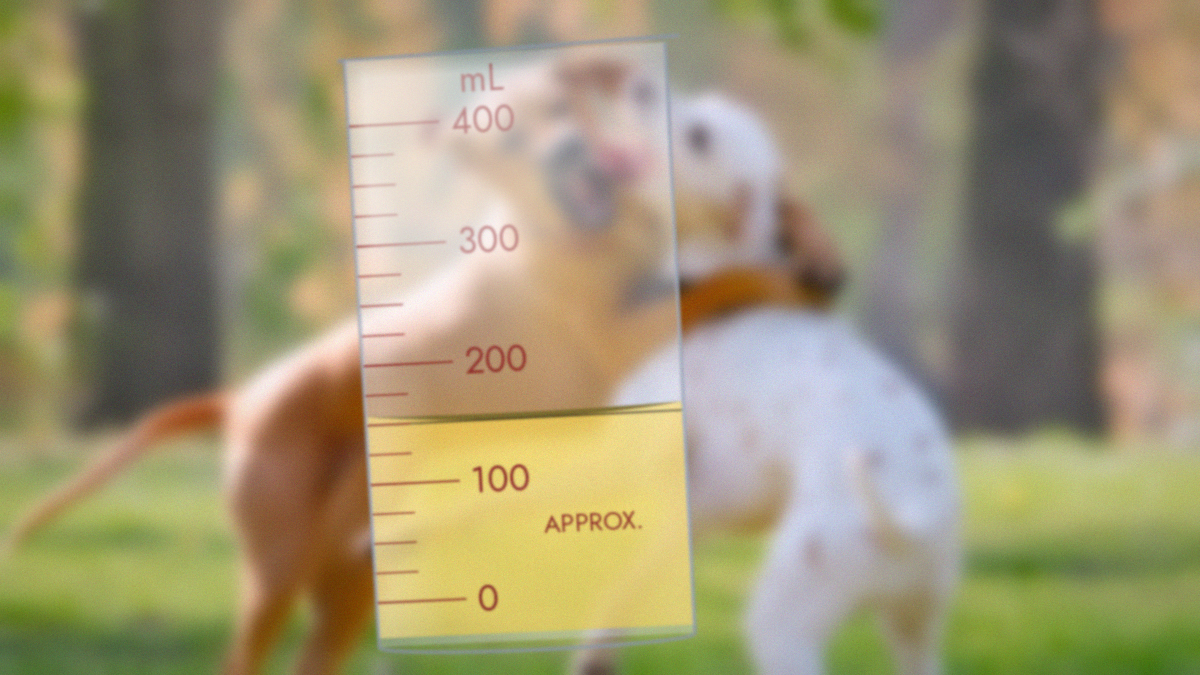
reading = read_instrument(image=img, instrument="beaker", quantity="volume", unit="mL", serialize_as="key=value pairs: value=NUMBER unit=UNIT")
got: value=150 unit=mL
